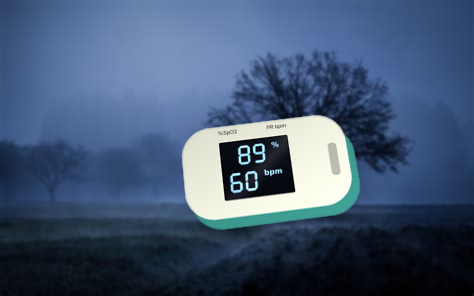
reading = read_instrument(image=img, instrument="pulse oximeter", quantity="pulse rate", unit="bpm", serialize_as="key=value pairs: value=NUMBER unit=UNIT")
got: value=60 unit=bpm
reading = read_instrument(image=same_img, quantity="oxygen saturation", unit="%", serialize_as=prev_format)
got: value=89 unit=%
